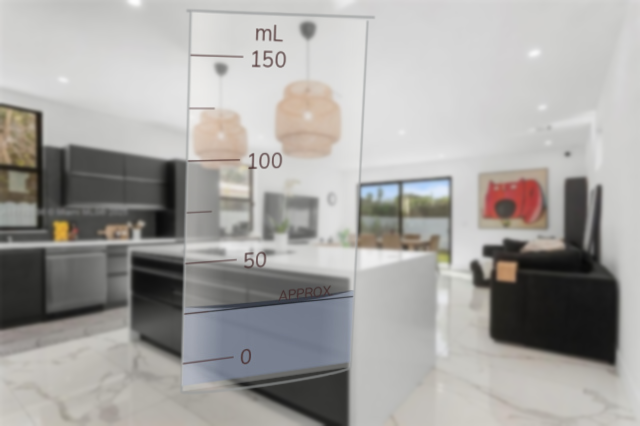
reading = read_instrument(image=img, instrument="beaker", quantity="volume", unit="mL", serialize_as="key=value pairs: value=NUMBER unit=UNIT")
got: value=25 unit=mL
